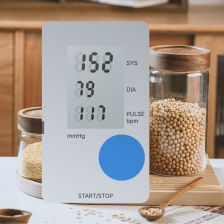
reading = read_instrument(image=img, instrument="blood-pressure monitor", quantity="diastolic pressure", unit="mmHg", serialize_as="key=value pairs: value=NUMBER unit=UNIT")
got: value=79 unit=mmHg
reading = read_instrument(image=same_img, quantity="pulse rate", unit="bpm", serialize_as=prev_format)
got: value=117 unit=bpm
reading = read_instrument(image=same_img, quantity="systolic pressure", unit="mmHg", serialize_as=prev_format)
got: value=152 unit=mmHg
